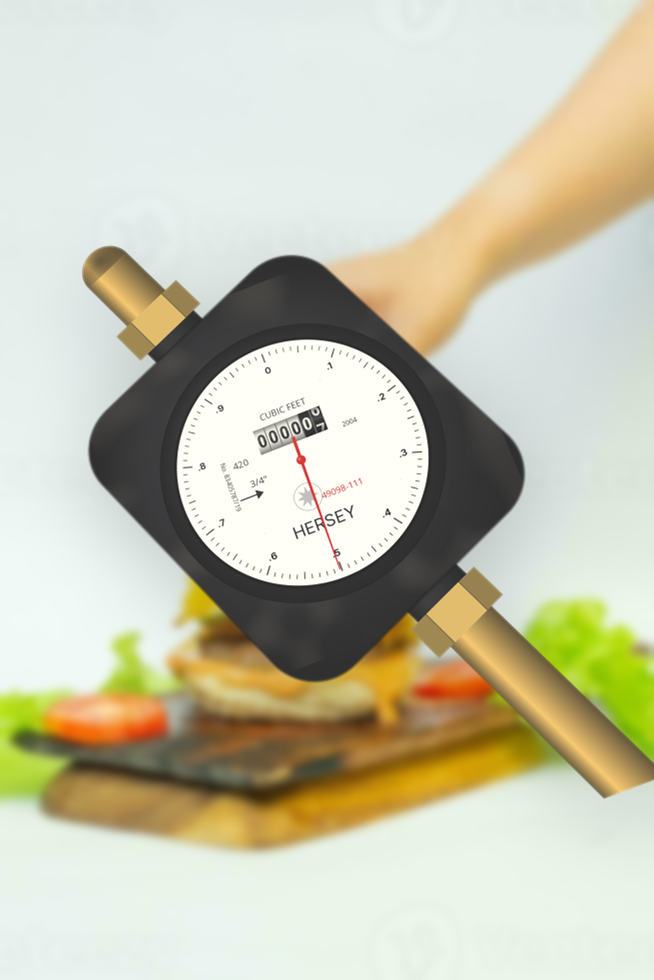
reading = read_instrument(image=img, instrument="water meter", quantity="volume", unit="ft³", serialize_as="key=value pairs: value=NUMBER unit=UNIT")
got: value=6.50 unit=ft³
